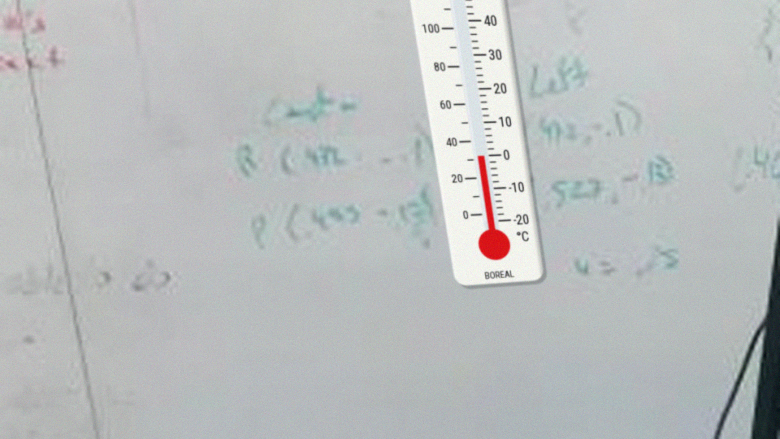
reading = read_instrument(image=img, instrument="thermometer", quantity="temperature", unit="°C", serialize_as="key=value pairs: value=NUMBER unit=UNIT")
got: value=0 unit=°C
